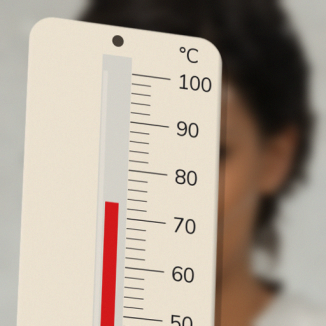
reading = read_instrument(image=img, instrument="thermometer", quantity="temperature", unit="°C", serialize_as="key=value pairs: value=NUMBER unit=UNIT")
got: value=73 unit=°C
